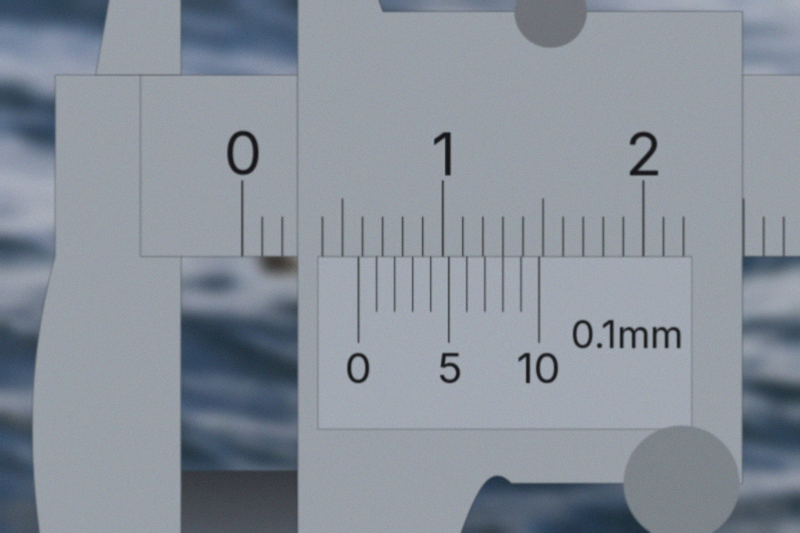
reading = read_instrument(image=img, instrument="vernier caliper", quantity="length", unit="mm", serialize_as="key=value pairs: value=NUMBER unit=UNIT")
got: value=5.8 unit=mm
